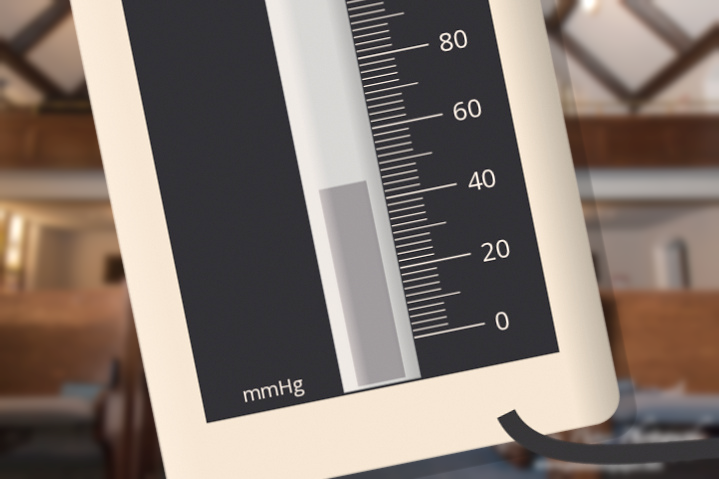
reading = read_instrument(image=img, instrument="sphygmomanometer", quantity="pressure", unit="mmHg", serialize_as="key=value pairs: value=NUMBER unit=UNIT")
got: value=46 unit=mmHg
